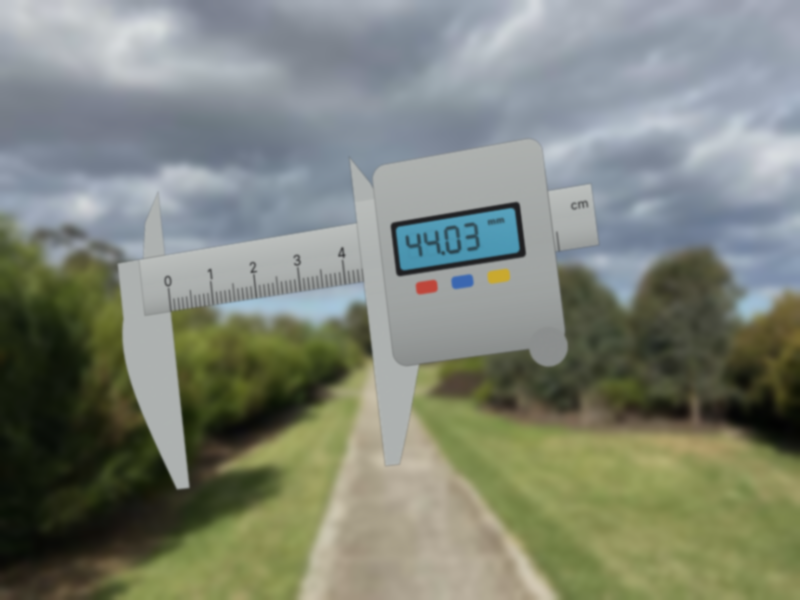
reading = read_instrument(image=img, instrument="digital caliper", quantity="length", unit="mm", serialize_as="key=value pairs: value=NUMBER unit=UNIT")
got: value=44.03 unit=mm
